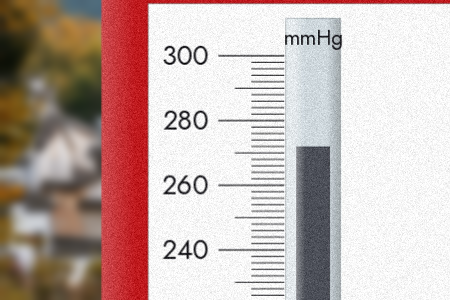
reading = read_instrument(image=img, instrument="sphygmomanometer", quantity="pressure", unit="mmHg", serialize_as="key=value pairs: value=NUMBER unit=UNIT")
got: value=272 unit=mmHg
